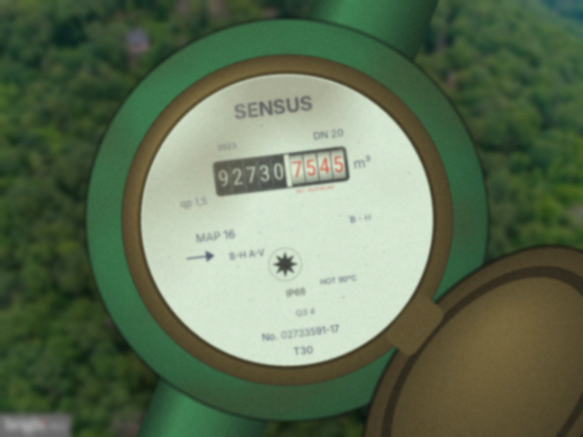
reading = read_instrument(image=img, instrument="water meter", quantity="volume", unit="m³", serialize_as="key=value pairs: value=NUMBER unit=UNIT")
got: value=92730.7545 unit=m³
